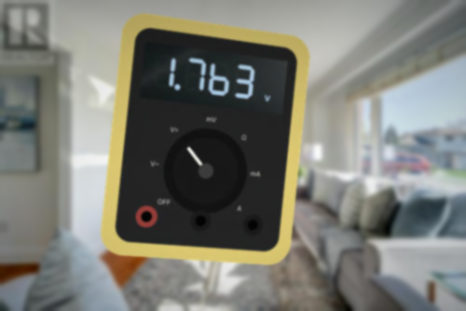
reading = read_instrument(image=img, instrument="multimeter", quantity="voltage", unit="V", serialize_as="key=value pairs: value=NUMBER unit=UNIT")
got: value=1.763 unit=V
